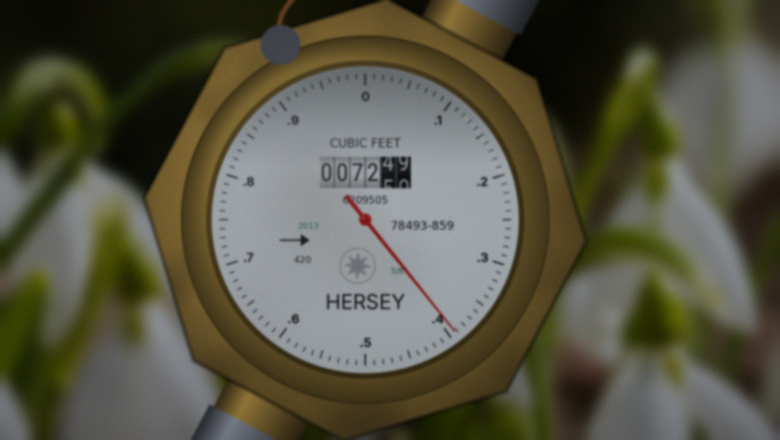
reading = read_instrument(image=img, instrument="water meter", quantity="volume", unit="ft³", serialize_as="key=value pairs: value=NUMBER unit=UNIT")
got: value=7249.39 unit=ft³
